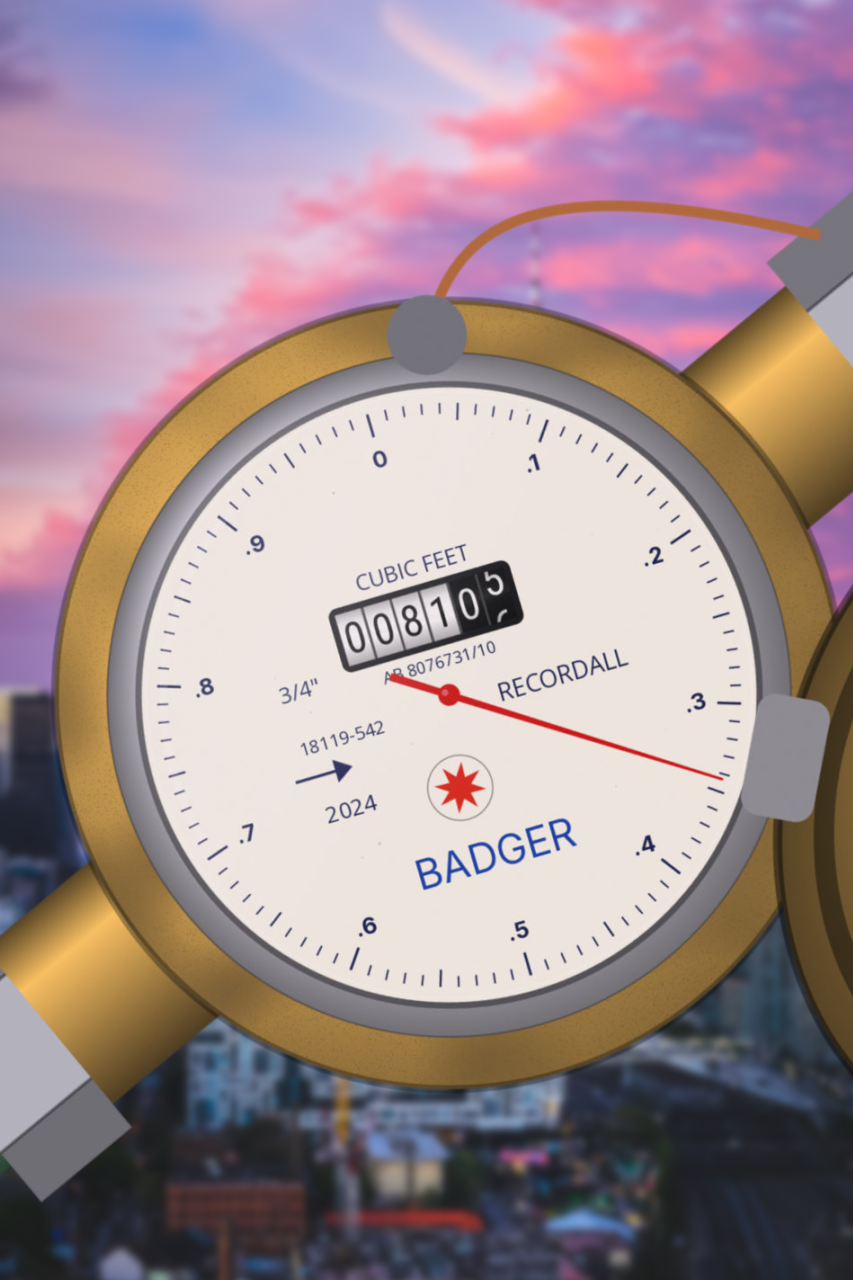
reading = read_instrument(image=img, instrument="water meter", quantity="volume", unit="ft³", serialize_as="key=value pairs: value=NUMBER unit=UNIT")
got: value=8105.34 unit=ft³
